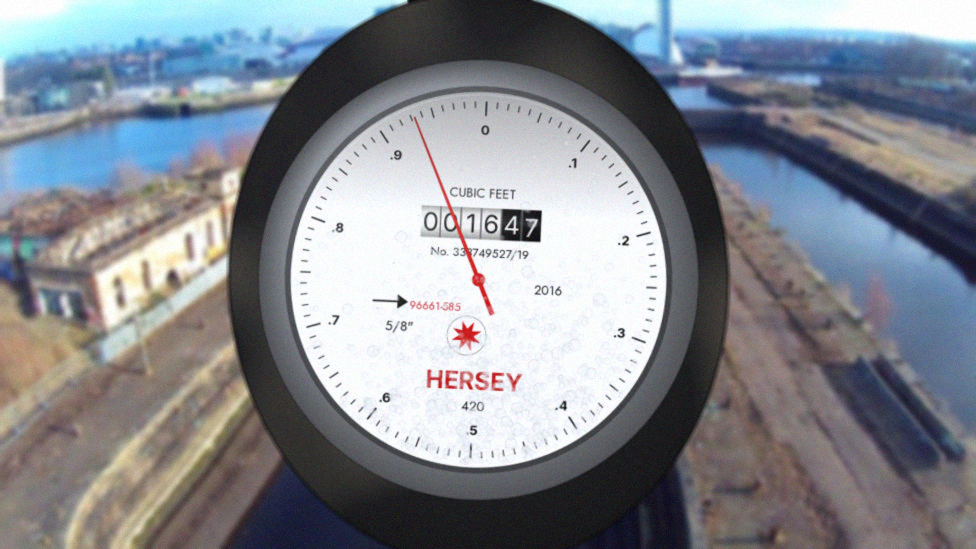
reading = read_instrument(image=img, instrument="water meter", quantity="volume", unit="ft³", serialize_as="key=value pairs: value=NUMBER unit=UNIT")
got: value=1646.93 unit=ft³
